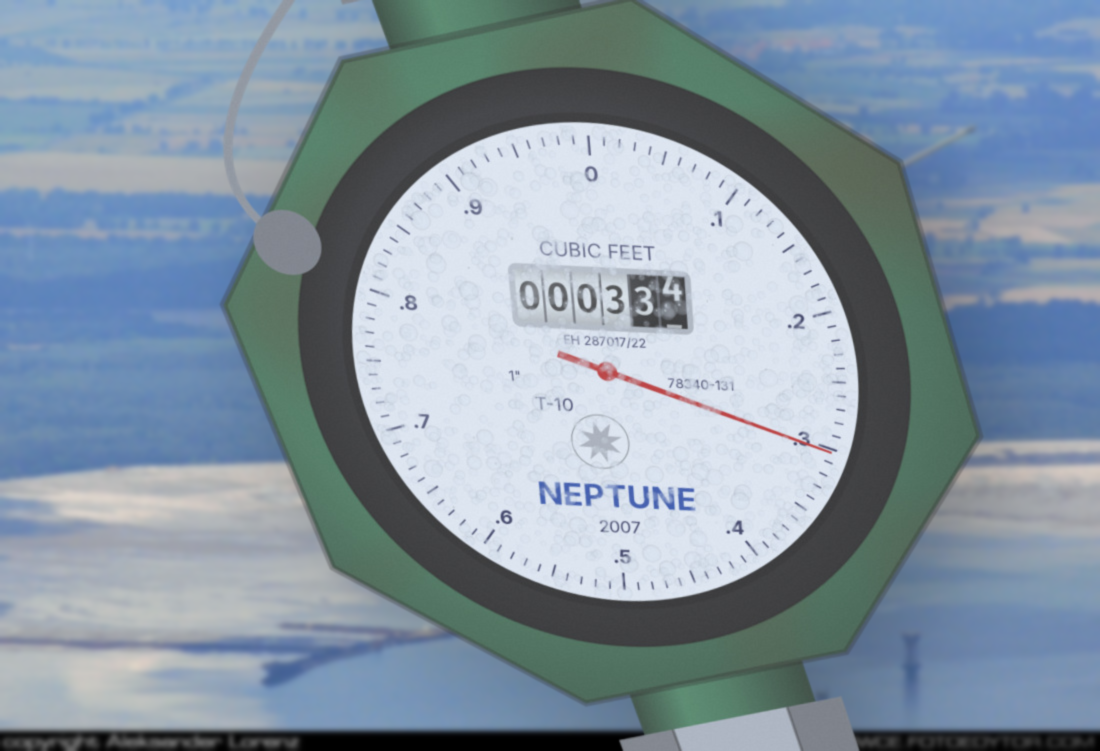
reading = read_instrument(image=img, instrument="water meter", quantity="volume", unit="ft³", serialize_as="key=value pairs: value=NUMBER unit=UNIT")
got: value=334.30 unit=ft³
